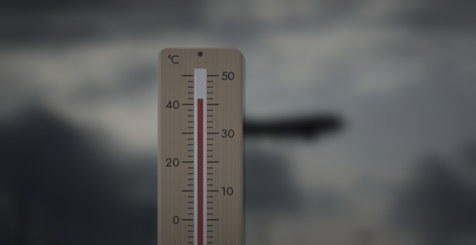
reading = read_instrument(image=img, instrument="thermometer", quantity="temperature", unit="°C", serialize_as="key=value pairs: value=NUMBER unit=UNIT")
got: value=42 unit=°C
